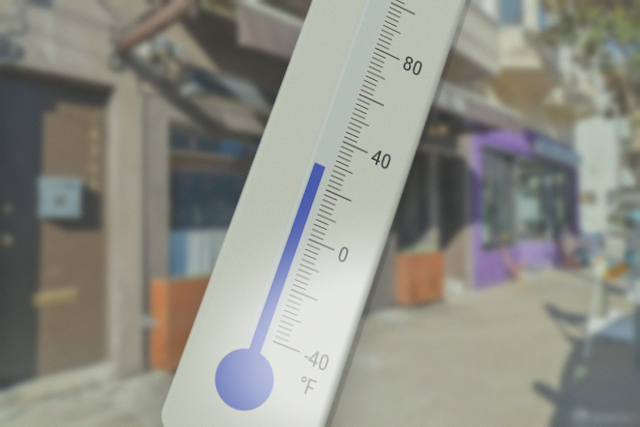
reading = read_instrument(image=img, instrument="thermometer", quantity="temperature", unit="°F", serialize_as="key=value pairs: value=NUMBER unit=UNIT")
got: value=28 unit=°F
